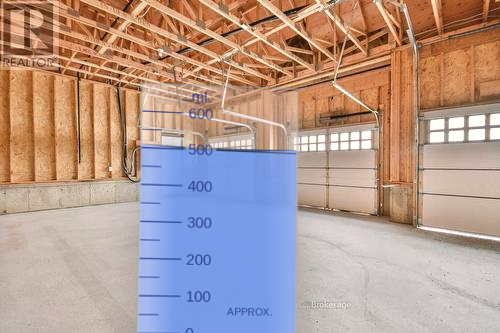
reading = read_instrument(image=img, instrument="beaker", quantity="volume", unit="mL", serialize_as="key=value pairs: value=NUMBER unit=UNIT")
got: value=500 unit=mL
